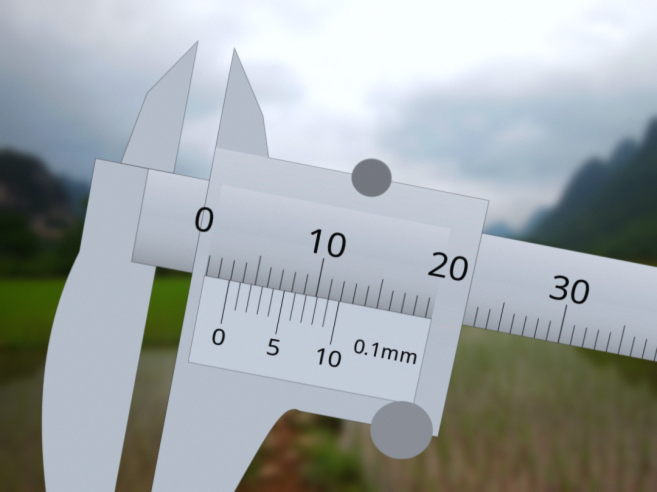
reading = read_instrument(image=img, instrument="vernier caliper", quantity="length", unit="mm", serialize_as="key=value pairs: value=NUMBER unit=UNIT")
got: value=2.9 unit=mm
